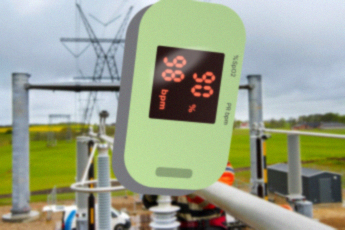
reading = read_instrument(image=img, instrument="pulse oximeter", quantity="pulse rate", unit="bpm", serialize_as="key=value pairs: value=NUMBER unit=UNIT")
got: value=98 unit=bpm
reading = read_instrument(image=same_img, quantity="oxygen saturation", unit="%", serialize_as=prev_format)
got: value=90 unit=%
